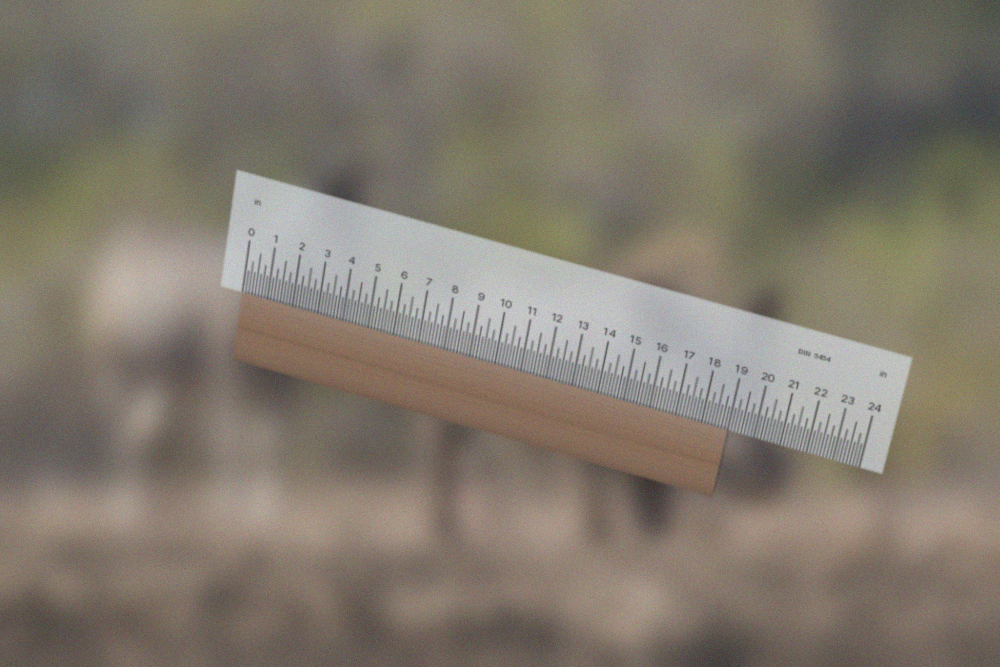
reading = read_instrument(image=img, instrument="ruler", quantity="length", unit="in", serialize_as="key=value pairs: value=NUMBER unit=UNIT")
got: value=19 unit=in
